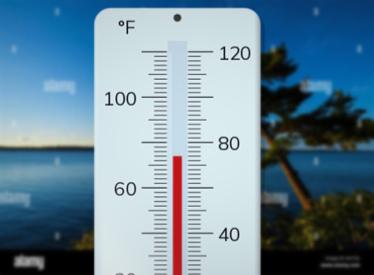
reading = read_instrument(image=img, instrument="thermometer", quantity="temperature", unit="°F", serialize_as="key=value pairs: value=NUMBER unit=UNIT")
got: value=74 unit=°F
